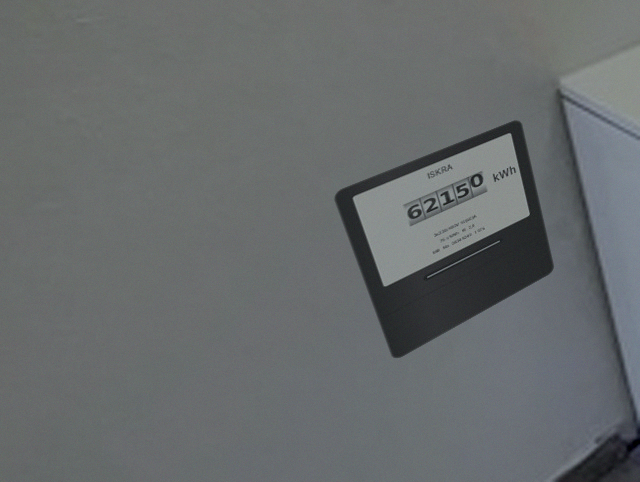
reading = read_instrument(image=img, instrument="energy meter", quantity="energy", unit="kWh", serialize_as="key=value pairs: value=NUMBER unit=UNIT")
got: value=62150 unit=kWh
